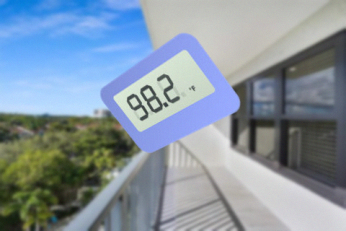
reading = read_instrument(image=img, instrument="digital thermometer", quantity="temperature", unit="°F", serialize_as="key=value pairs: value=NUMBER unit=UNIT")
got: value=98.2 unit=°F
